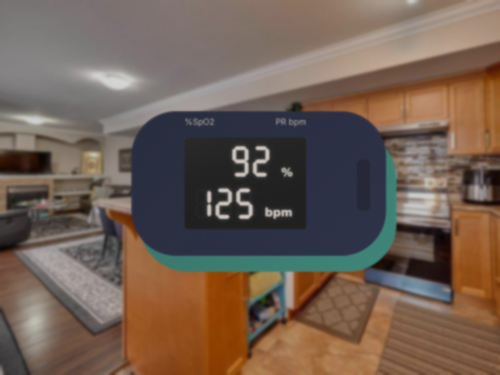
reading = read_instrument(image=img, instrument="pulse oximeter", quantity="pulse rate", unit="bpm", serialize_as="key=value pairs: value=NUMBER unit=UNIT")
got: value=125 unit=bpm
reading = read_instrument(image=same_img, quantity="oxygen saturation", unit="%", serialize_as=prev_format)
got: value=92 unit=%
